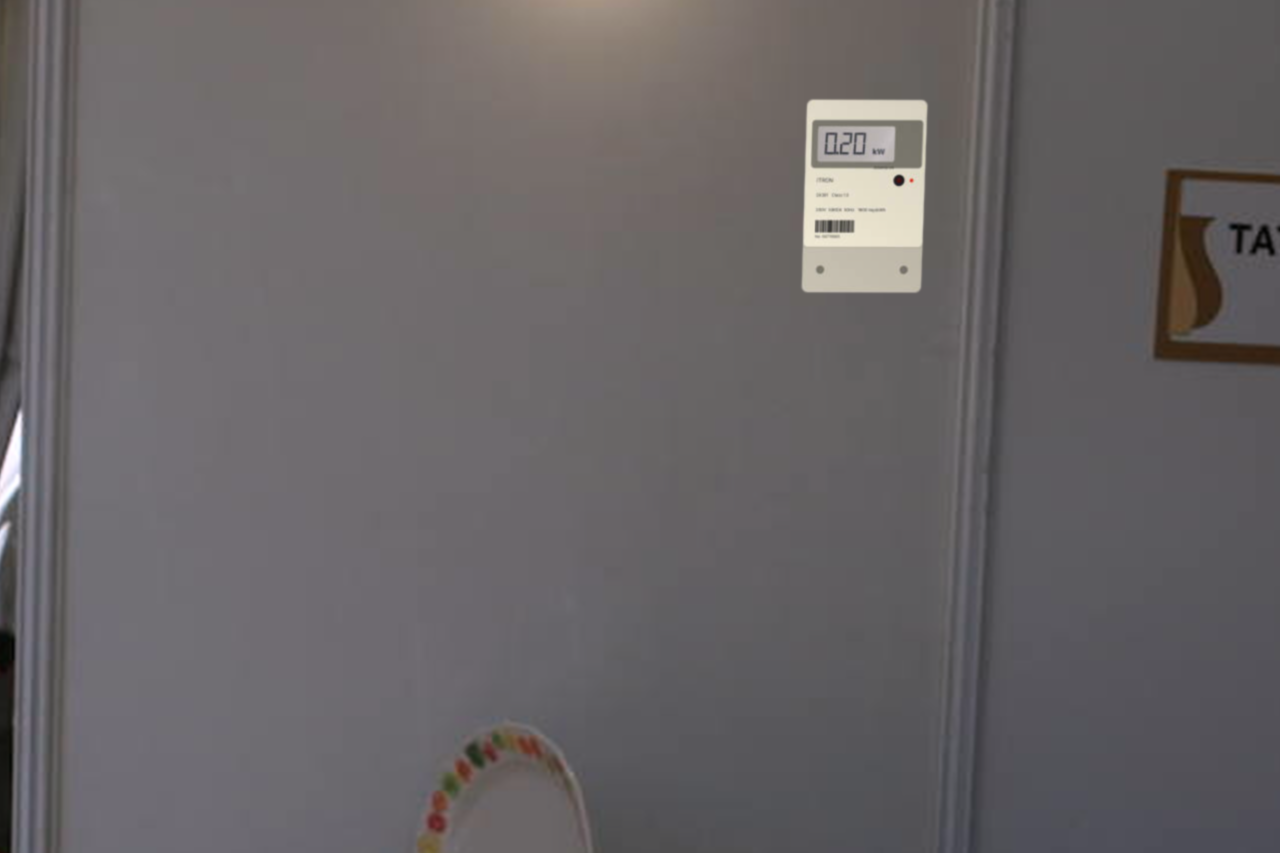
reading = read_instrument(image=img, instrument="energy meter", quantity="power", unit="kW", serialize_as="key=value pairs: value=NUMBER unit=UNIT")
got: value=0.20 unit=kW
